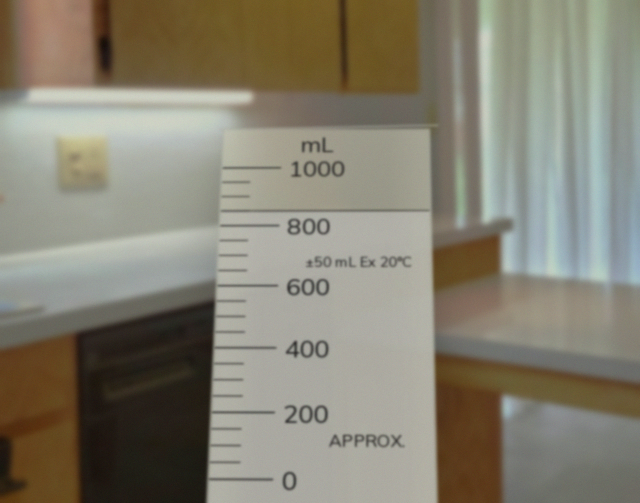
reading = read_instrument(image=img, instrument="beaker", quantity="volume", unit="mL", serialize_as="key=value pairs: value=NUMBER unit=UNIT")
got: value=850 unit=mL
